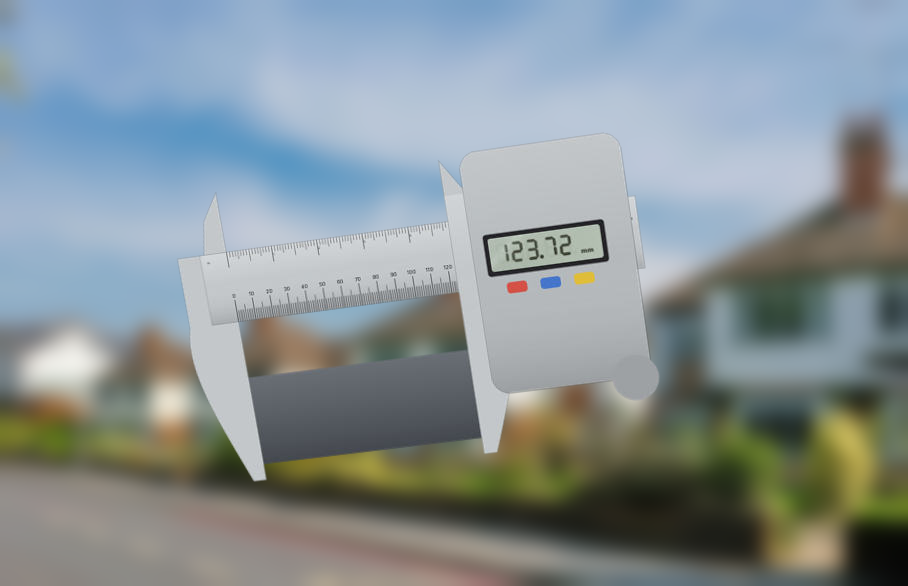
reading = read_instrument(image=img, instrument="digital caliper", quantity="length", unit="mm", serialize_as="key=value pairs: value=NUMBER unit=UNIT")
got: value=123.72 unit=mm
